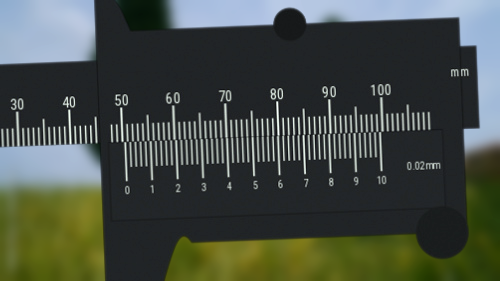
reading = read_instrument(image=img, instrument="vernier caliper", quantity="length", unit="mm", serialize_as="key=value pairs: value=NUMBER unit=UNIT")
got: value=50.5 unit=mm
